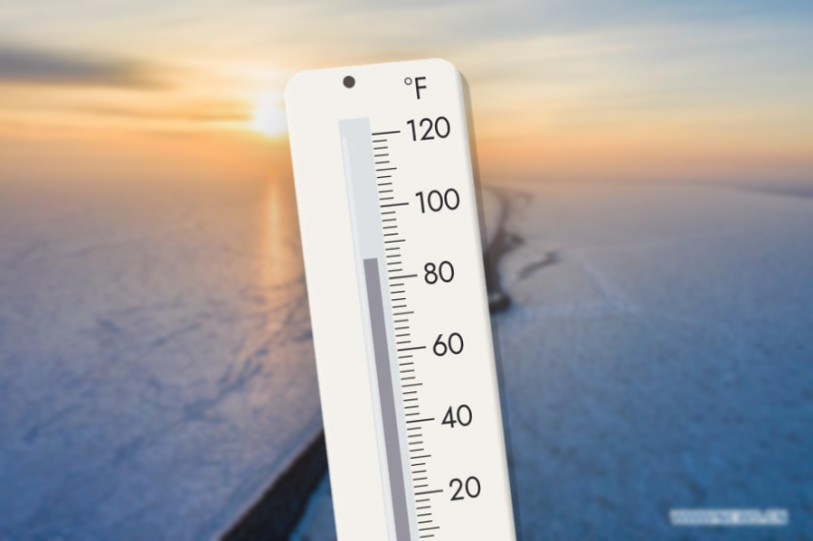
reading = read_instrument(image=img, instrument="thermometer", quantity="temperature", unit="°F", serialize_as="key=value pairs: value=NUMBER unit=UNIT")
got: value=86 unit=°F
